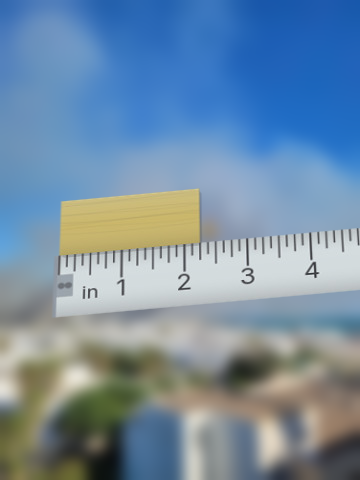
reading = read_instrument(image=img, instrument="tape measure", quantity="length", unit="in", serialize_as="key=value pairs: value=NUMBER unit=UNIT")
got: value=2.25 unit=in
